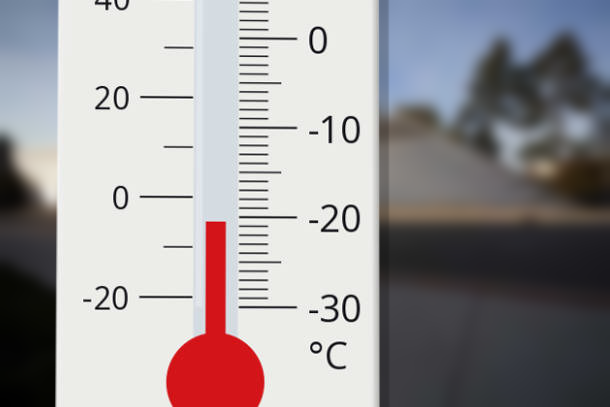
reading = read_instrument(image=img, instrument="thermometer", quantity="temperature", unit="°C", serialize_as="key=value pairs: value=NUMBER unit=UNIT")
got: value=-20.5 unit=°C
